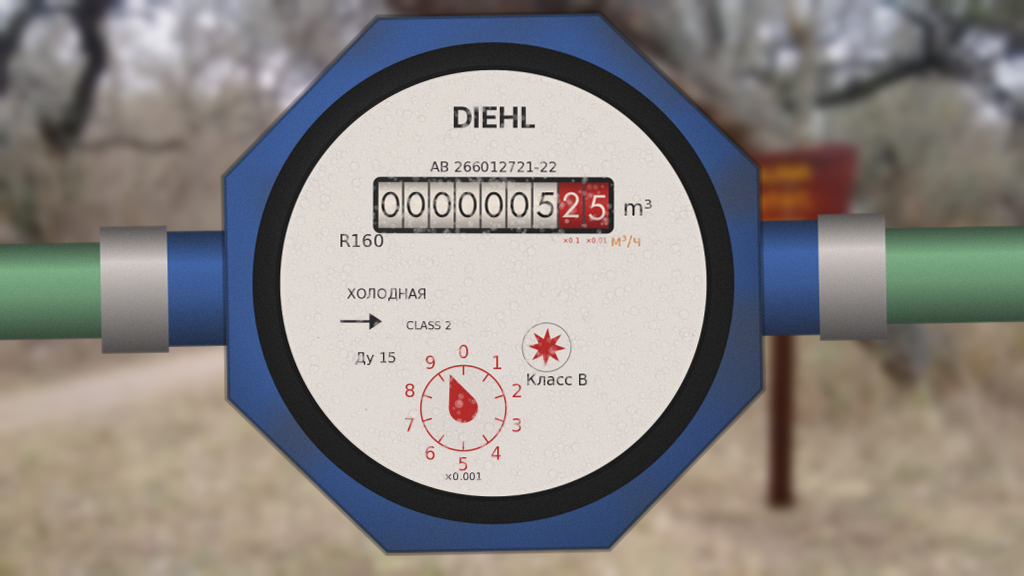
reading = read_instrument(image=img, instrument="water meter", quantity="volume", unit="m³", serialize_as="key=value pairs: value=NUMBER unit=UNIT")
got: value=5.249 unit=m³
